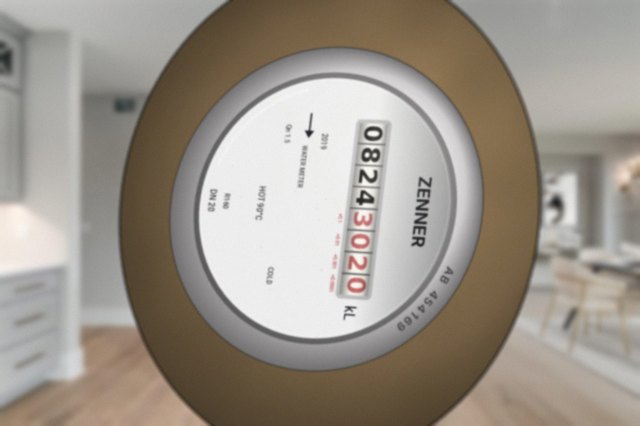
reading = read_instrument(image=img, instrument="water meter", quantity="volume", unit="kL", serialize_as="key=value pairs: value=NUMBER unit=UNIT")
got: value=824.3020 unit=kL
